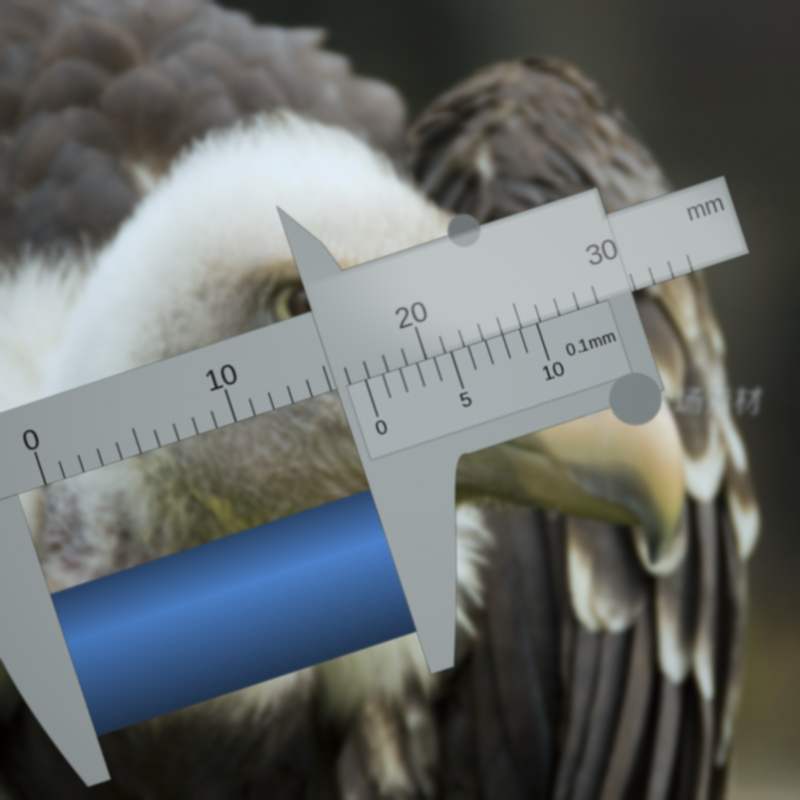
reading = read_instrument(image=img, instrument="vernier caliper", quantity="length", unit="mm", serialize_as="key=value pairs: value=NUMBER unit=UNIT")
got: value=16.8 unit=mm
